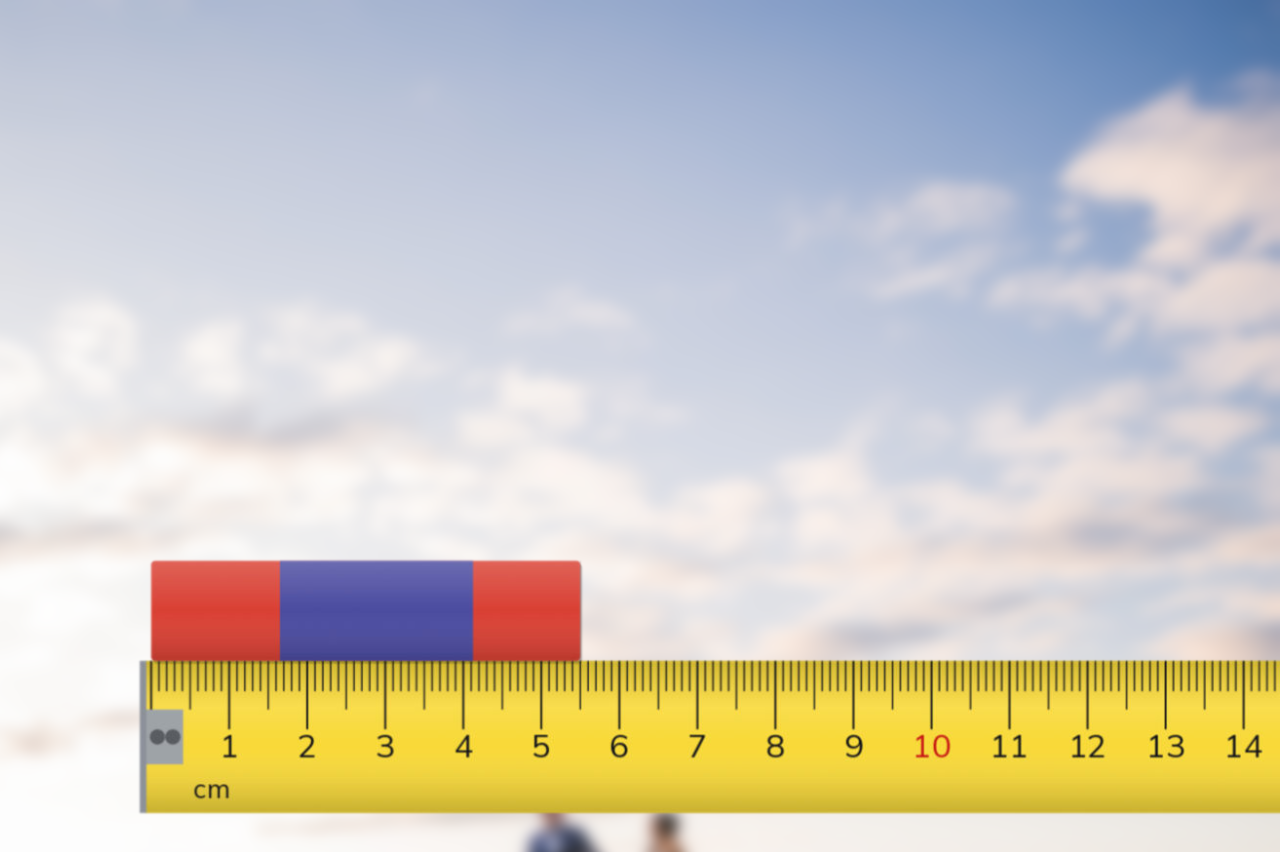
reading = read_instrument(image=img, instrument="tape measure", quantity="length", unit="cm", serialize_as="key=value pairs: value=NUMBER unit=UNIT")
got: value=5.5 unit=cm
